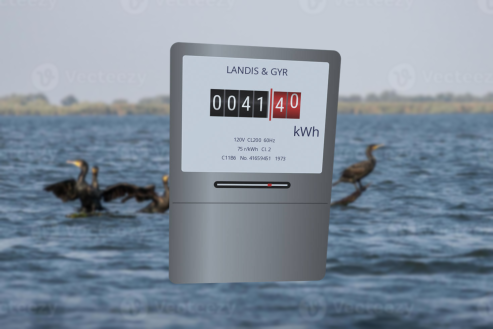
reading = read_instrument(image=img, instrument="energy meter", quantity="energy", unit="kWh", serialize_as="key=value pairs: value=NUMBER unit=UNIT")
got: value=41.40 unit=kWh
